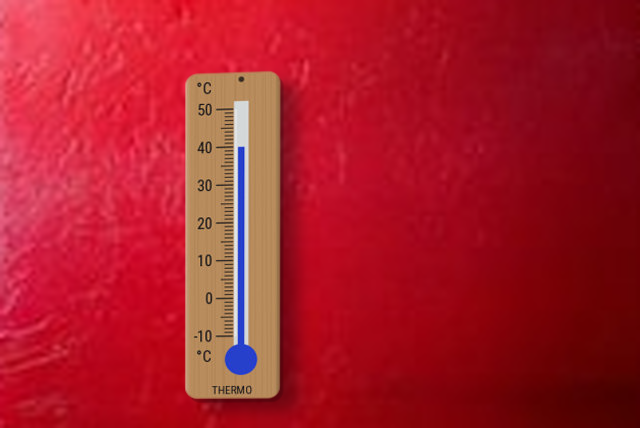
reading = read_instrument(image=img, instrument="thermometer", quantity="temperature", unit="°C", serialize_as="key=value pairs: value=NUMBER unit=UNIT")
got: value=40 unit=°C
